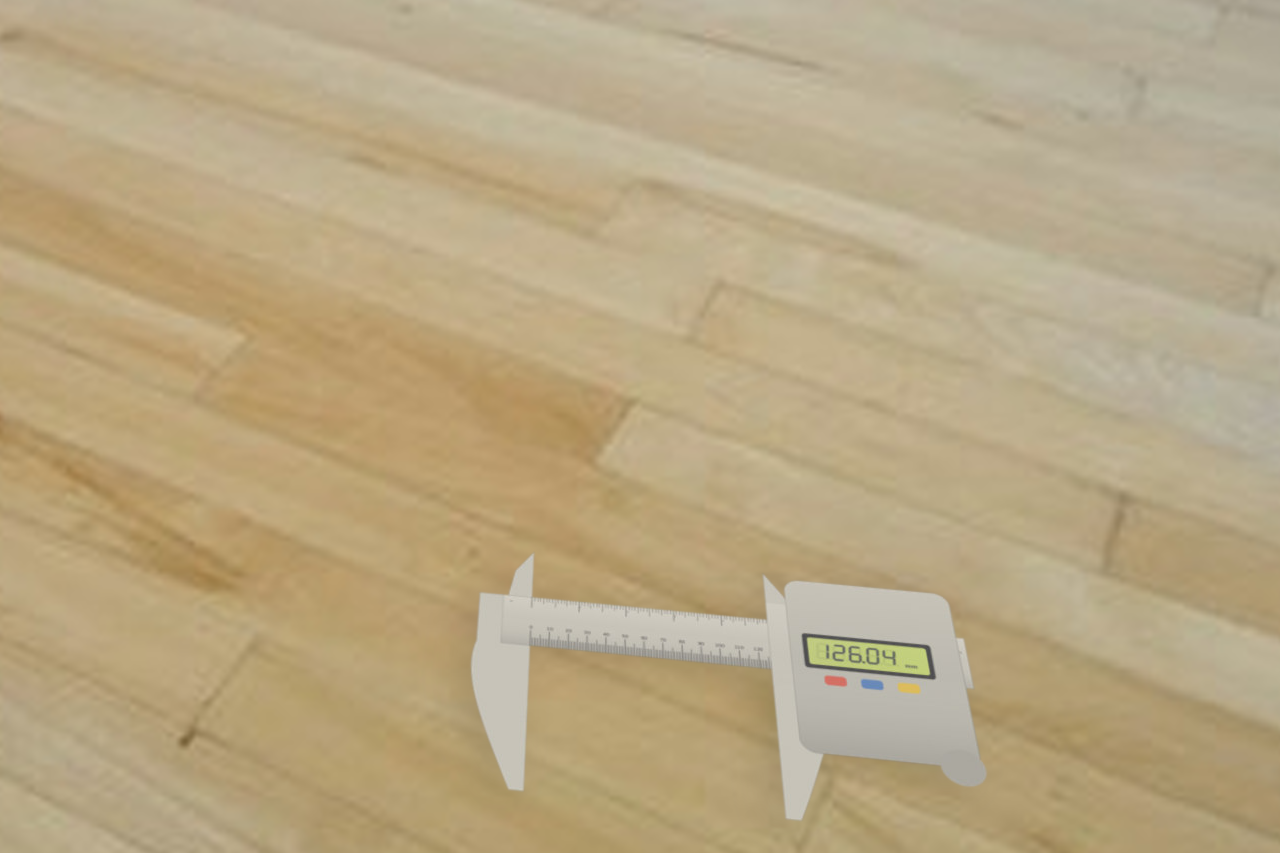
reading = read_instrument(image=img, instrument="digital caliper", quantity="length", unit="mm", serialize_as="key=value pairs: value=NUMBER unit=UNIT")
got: value=126.04 unit=mm
